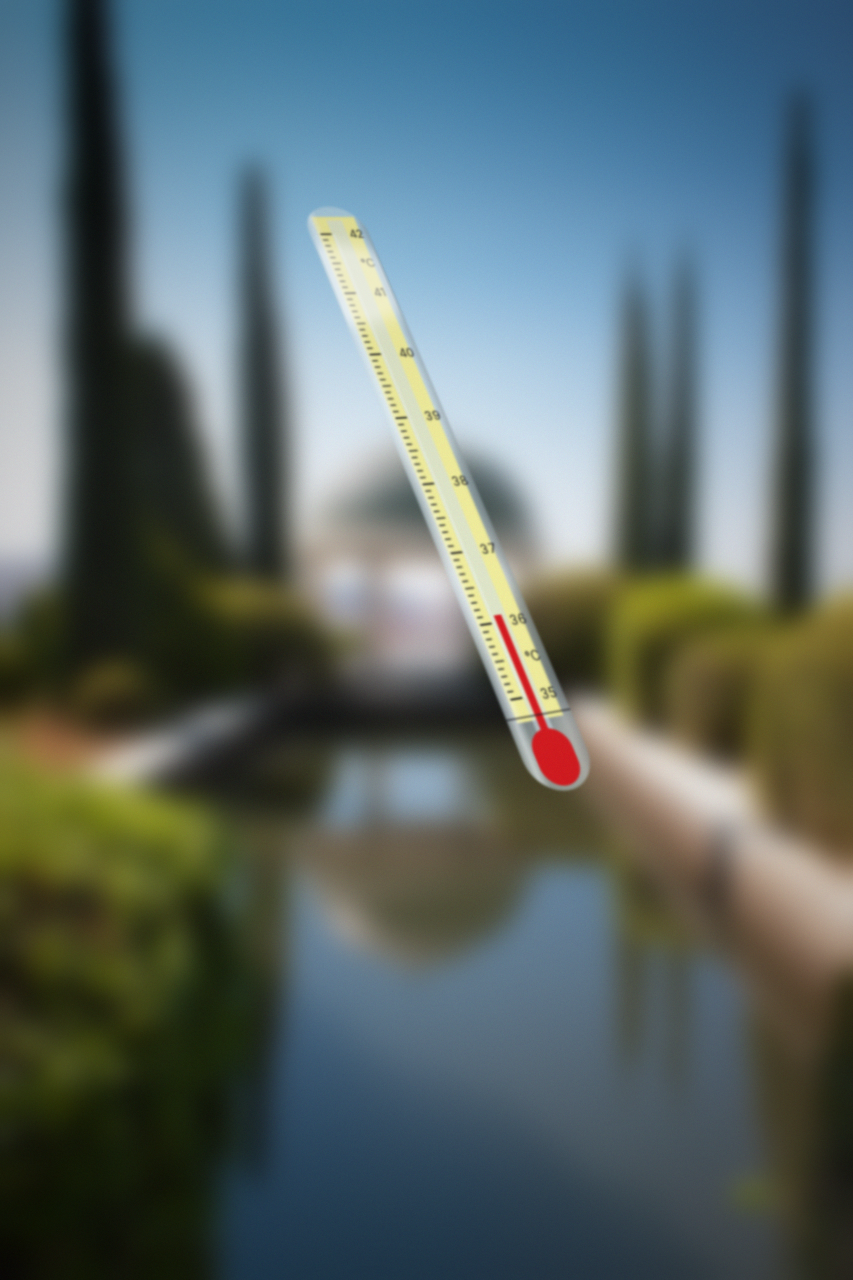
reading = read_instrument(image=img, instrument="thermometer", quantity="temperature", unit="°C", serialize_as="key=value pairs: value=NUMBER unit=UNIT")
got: value=36.1 unit=°C
